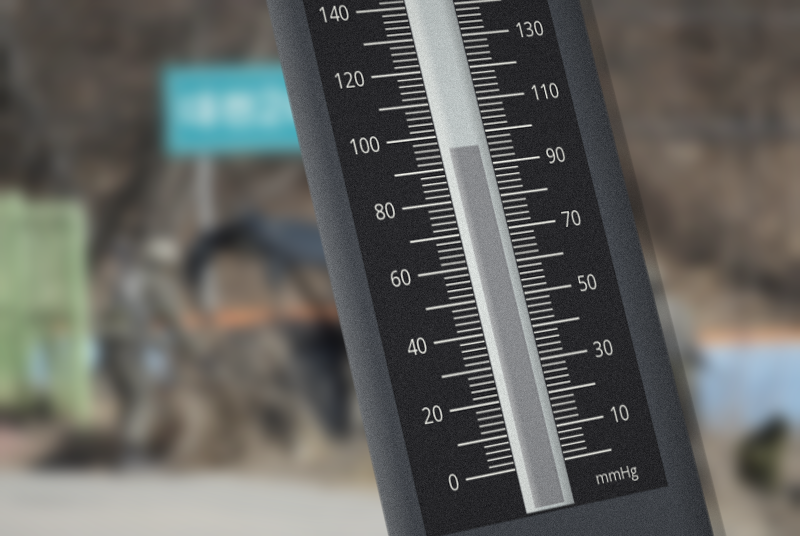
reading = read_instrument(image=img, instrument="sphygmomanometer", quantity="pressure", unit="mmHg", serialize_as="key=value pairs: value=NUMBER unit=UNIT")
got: value=96 unit=mmHg
